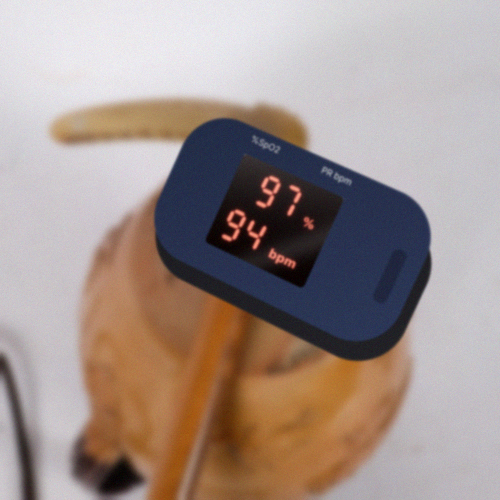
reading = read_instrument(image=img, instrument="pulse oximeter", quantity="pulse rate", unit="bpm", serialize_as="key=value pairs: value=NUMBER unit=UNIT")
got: value=94 unit=bpm
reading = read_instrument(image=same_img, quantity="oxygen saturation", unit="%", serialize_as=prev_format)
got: value=97 unit=%
